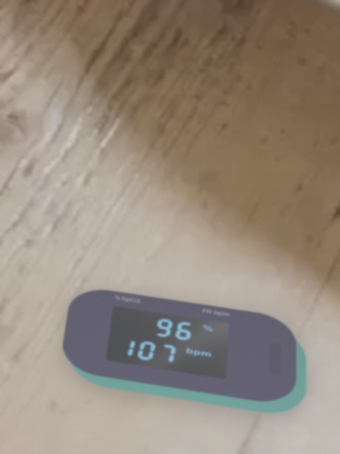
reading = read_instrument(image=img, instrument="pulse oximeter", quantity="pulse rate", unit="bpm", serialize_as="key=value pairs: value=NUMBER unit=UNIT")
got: value=107 unit=bpm
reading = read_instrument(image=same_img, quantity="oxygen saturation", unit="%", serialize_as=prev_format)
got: value=96 unit=%
